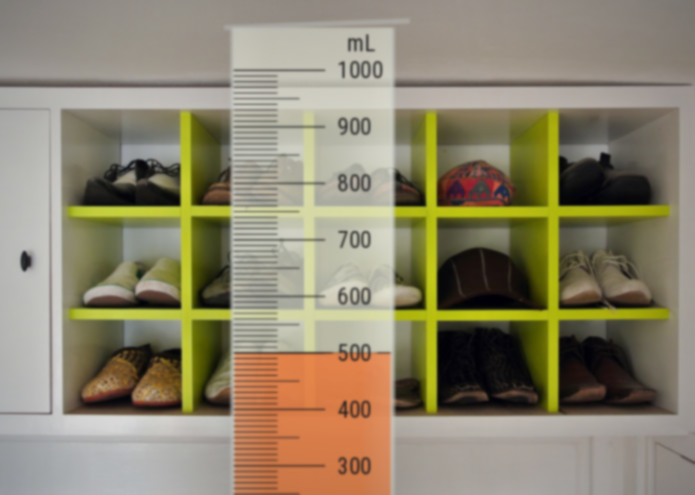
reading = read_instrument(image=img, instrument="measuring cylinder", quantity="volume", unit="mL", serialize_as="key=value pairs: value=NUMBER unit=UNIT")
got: value=500 unit=mL
